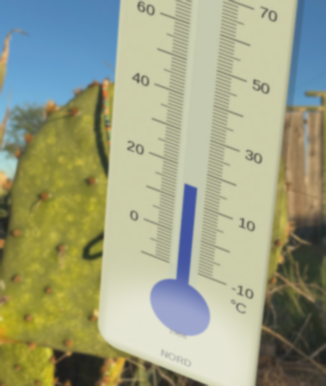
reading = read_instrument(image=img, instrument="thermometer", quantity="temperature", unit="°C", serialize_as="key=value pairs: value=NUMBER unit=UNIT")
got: value=15 unit=°C
